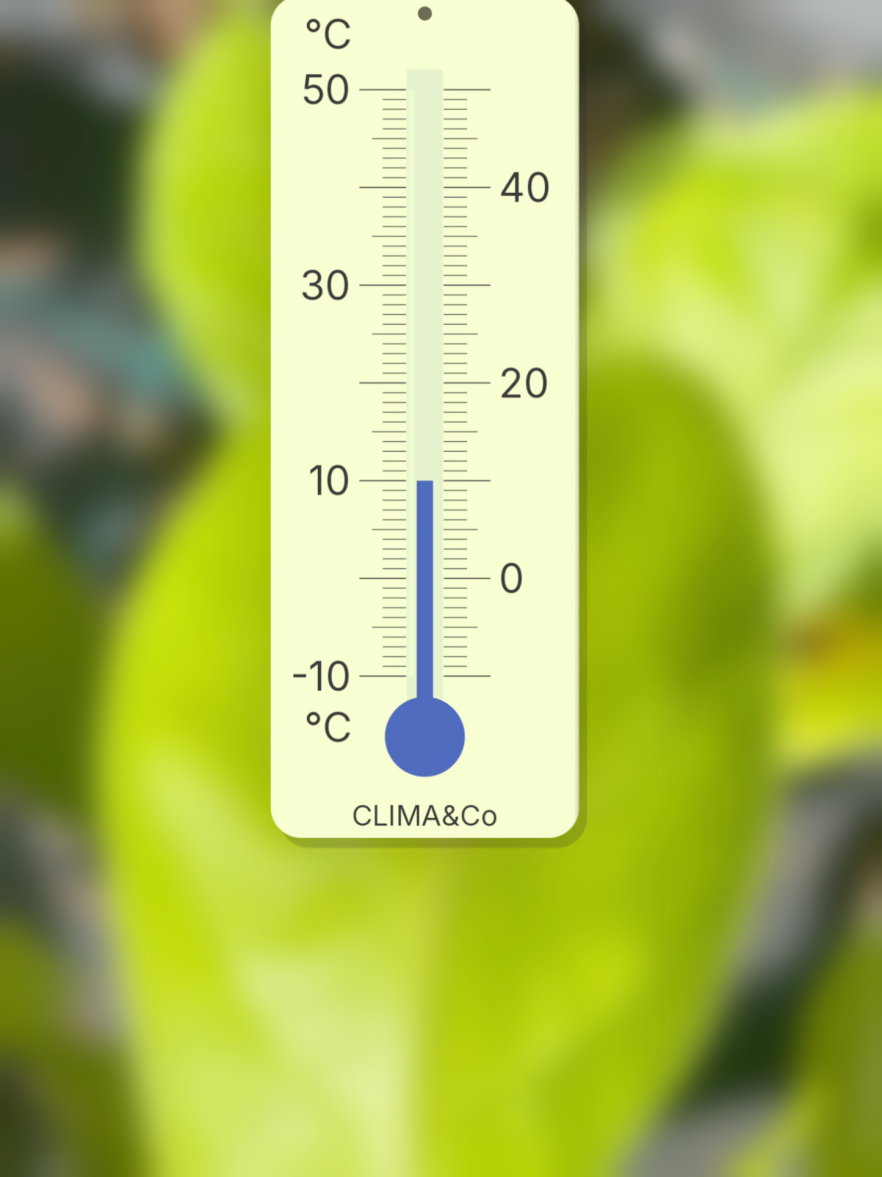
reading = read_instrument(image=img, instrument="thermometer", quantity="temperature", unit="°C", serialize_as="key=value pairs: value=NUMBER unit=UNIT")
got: value=10 unit=°C
